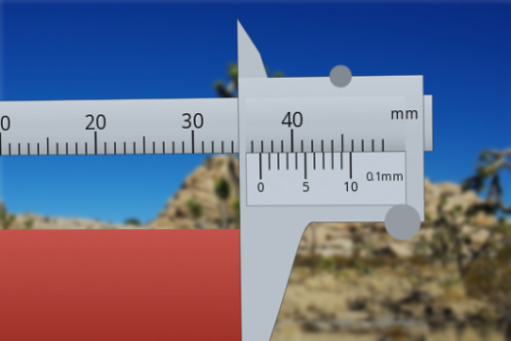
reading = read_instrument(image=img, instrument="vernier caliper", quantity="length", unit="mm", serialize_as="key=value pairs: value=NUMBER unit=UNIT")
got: value=36.8 unit=mm
